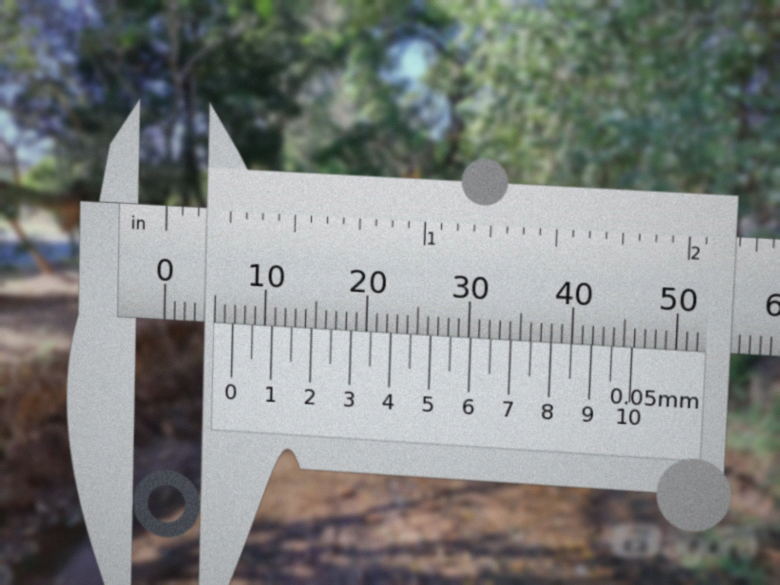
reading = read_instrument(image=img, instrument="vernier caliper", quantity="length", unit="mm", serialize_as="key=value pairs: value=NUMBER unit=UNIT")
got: value=6.8 unit=mm
